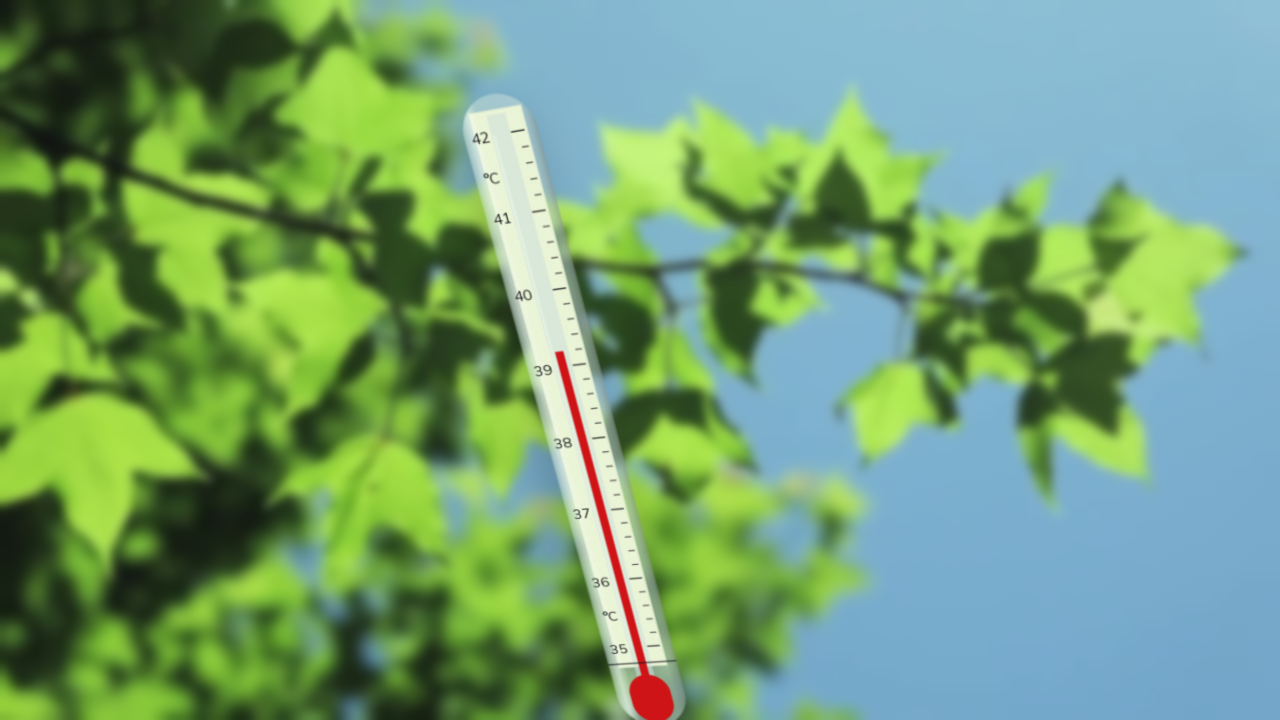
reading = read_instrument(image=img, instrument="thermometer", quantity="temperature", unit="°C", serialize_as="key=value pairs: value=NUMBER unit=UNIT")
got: value=39.2 unit=°C
